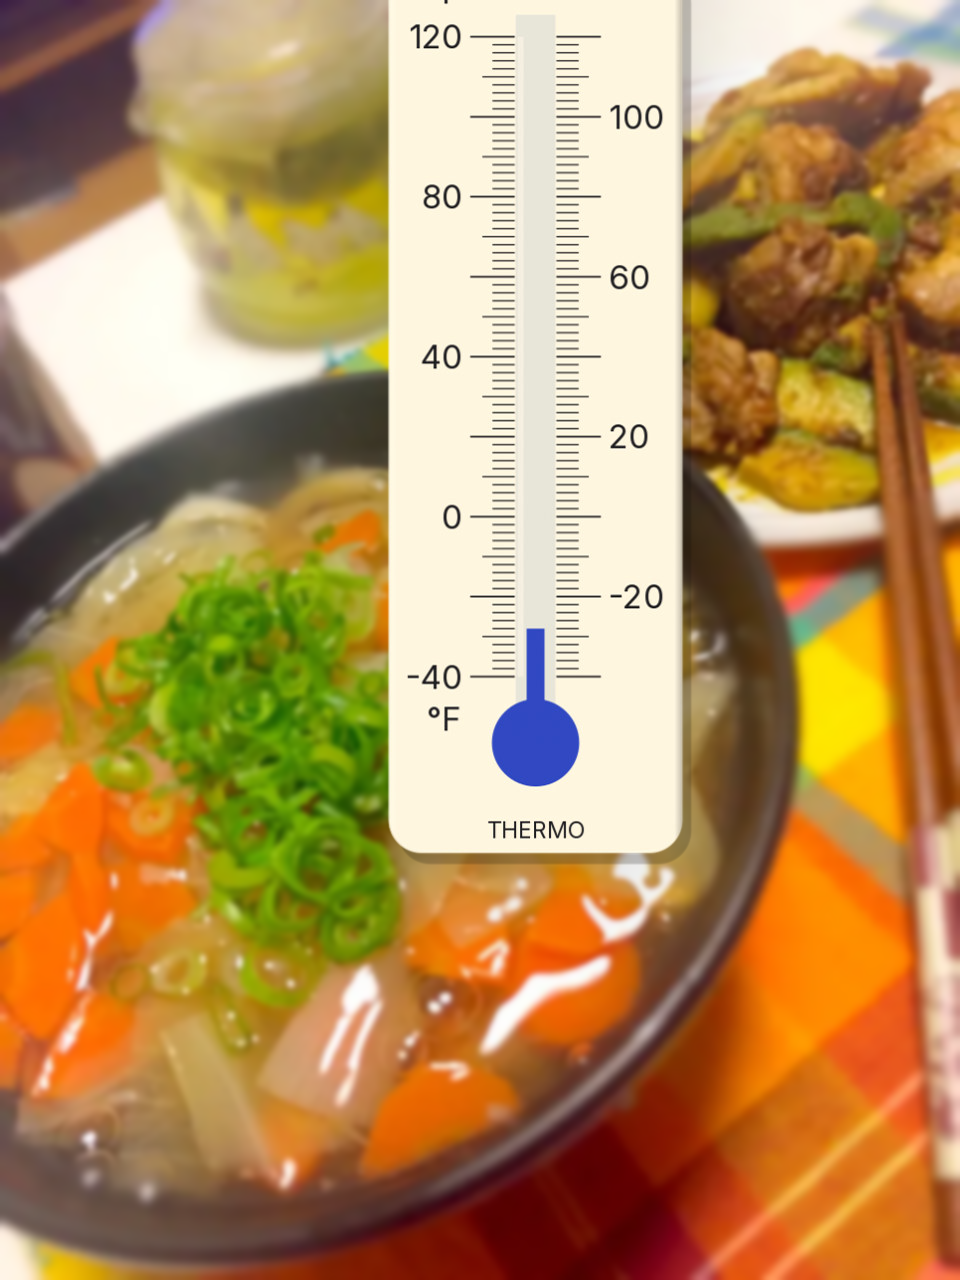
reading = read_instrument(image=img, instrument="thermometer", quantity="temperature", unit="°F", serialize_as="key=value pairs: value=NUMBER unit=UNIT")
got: value=-28 unit=°F
